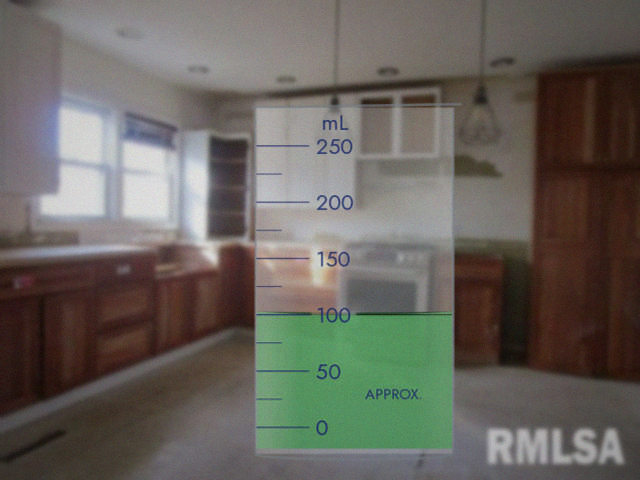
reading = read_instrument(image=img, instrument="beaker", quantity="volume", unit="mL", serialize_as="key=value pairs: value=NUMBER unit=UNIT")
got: value=100 unit=mL
